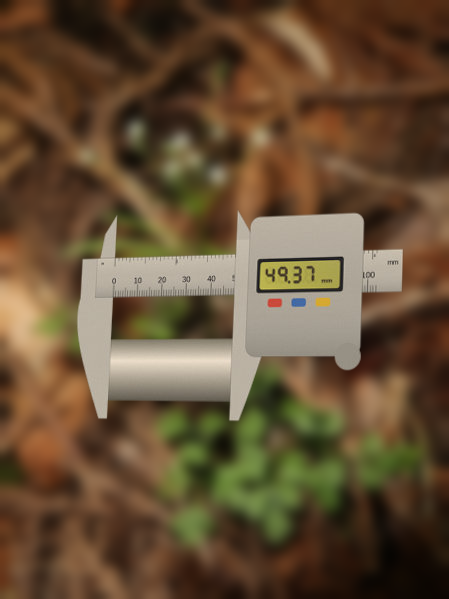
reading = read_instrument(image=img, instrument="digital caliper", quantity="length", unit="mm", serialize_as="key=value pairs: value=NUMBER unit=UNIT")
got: value=49.37 unit=mm
